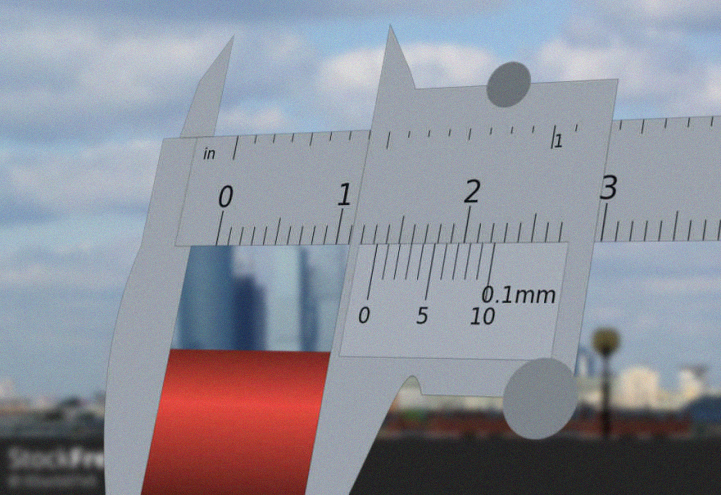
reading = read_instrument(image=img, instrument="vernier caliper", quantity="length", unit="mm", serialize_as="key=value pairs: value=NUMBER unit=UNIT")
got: value=13.3 unit=mm
